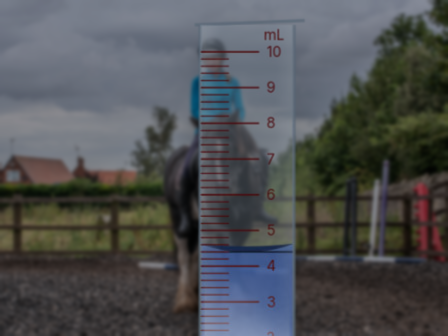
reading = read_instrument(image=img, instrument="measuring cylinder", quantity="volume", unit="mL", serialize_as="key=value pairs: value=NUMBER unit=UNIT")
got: value=4.4 unit=mL
